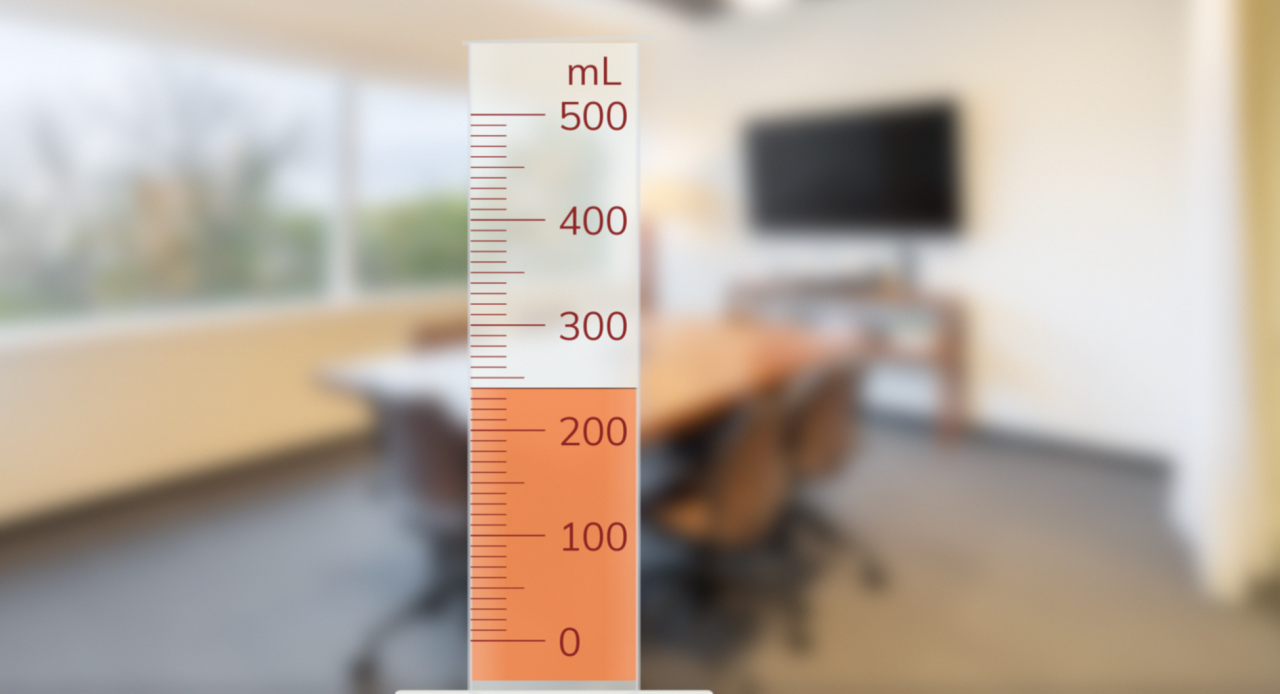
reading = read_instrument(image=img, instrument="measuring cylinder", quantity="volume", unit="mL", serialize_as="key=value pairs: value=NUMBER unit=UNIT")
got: value=240 unit=mL
